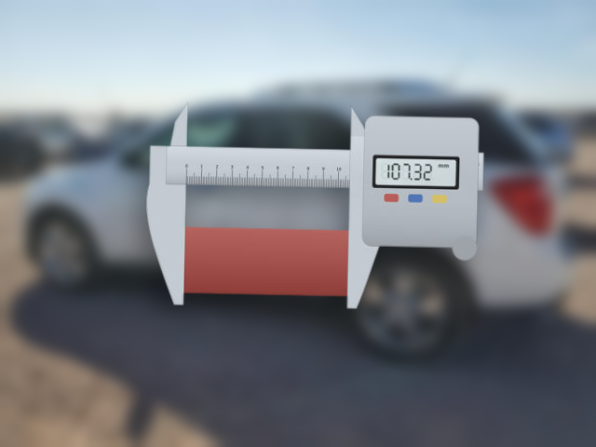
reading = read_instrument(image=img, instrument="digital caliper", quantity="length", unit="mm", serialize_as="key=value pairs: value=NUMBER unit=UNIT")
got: value=107.32 unit=mm
